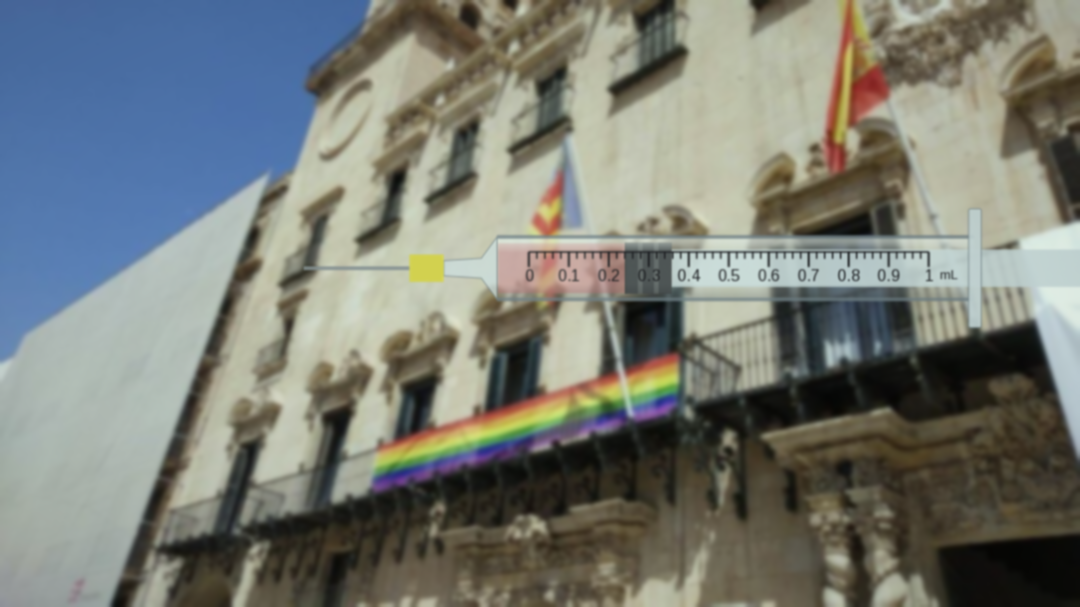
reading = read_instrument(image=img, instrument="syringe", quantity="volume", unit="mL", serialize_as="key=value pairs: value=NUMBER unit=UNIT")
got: value=0.24 unit=mL
